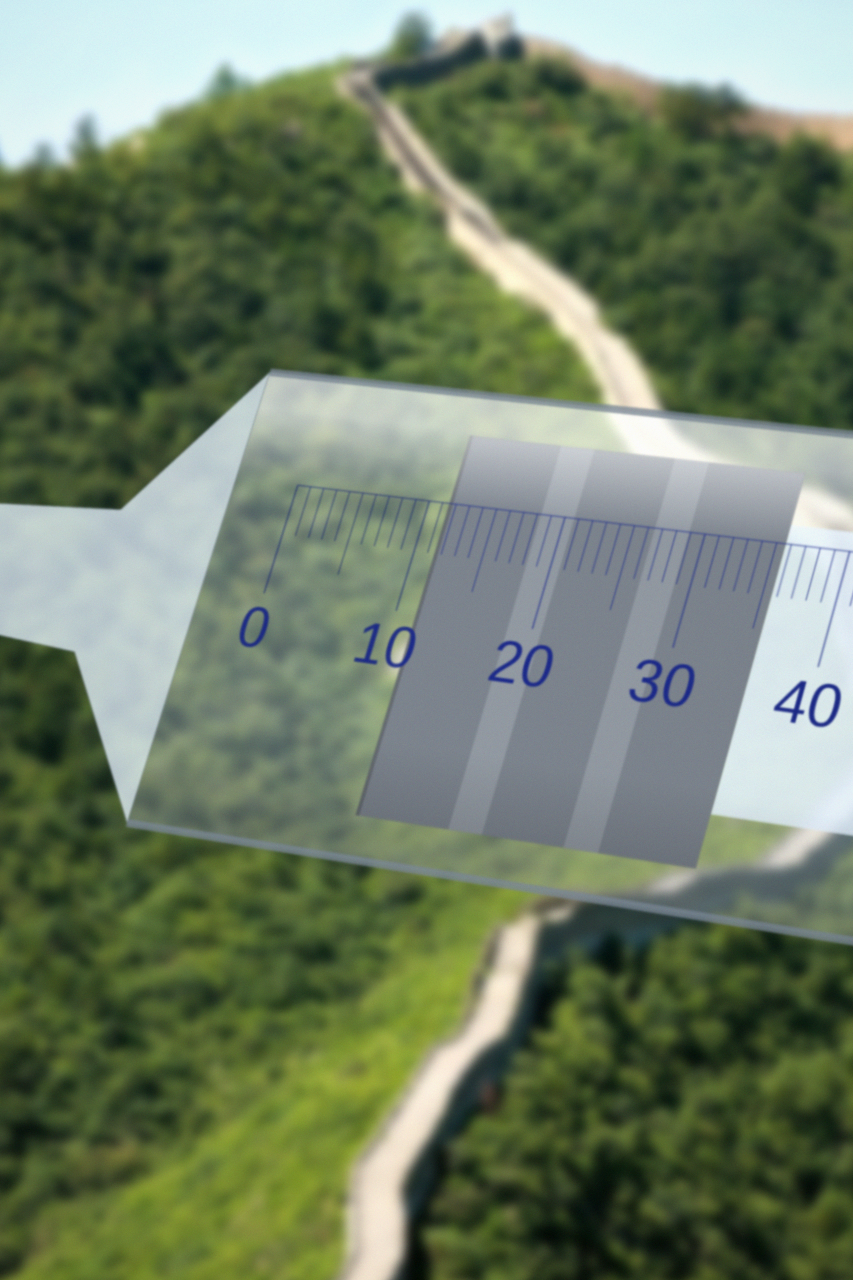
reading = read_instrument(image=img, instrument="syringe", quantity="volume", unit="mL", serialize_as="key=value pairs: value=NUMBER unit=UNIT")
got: value=11.5 unit=mL
